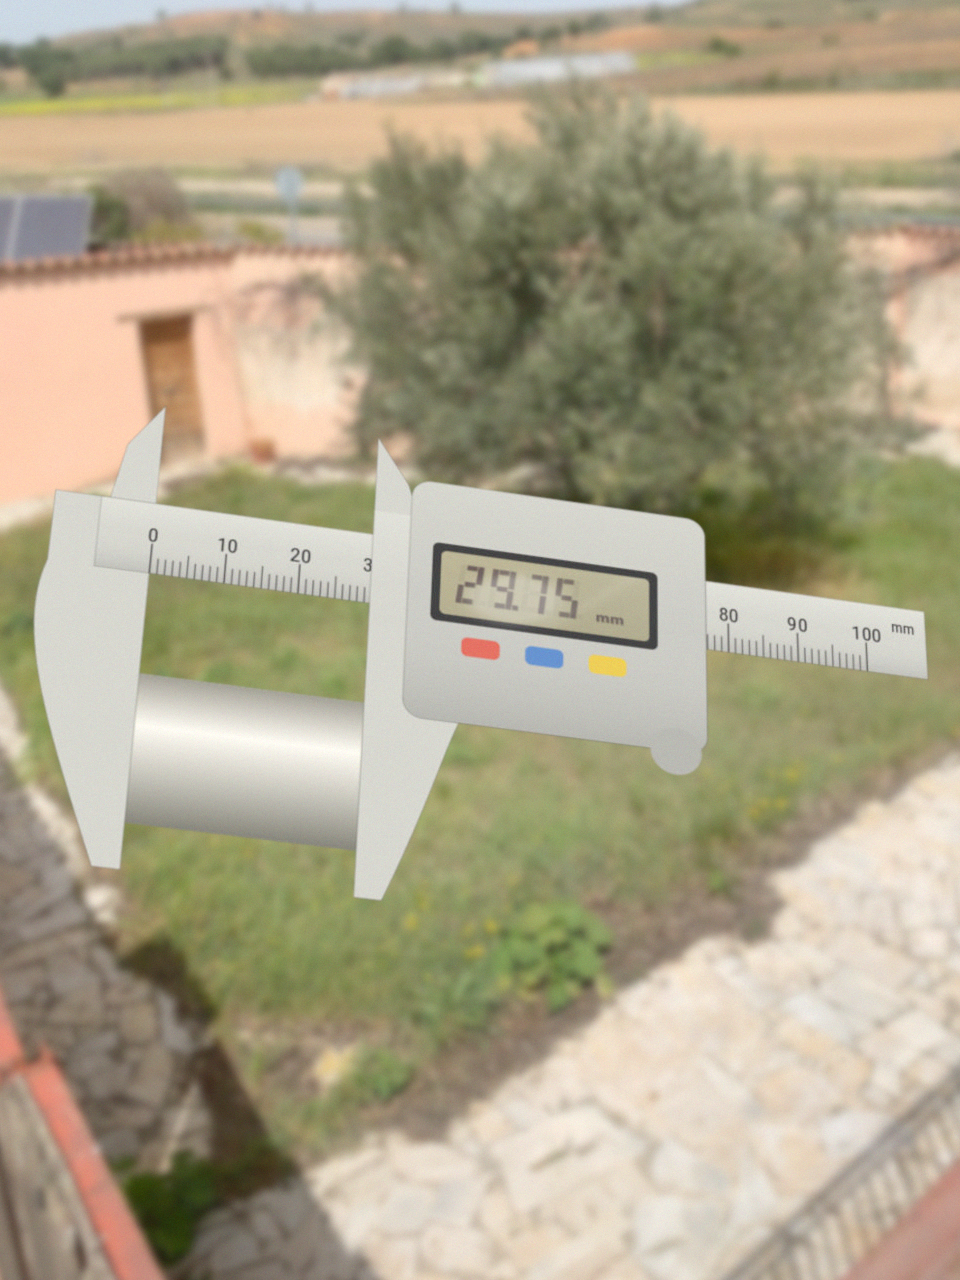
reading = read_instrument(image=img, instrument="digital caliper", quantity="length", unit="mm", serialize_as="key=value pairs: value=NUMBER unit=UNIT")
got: value=29.75 unit=mm
